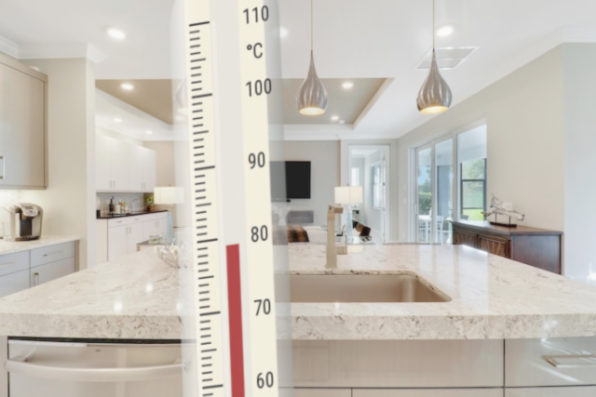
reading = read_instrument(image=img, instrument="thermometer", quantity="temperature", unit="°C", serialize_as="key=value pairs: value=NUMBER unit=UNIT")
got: value=79 unit=°C
